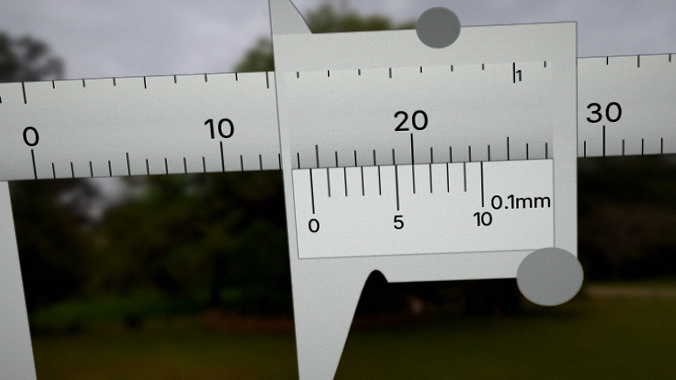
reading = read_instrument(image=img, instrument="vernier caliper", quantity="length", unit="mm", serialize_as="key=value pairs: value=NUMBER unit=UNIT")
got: value=14.6 unit=mm
